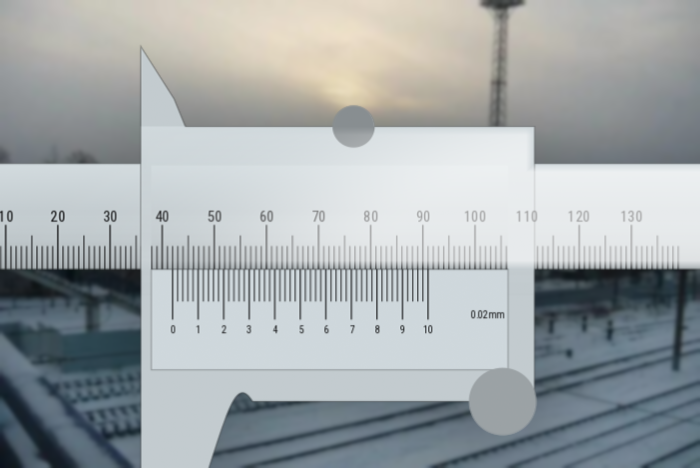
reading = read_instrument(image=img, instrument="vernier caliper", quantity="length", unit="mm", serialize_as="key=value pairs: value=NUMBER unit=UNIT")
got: value=42.0 unit=mm
